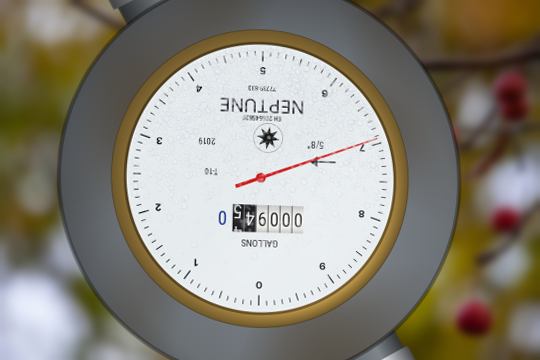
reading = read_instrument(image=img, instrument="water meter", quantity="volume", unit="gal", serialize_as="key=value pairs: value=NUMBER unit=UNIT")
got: value=9446.9 unit=gal
